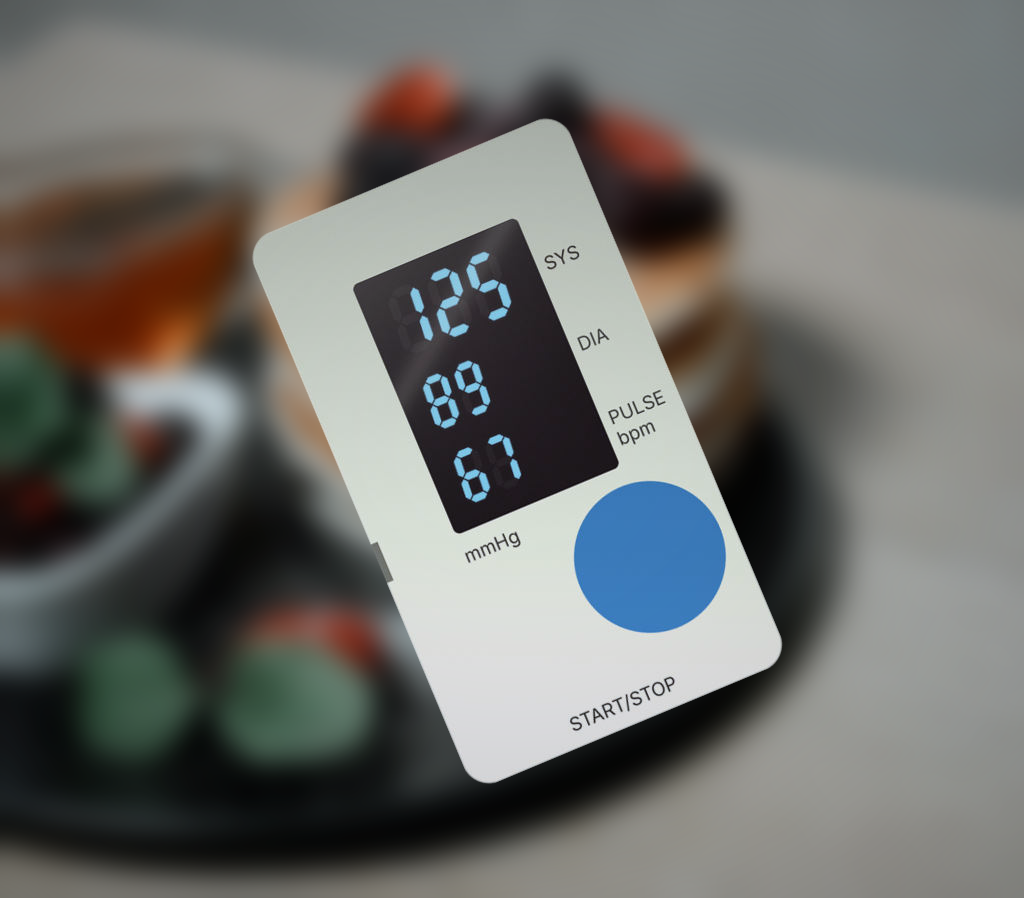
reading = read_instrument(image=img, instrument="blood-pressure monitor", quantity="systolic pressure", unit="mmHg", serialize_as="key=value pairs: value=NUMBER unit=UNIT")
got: value=125 unit=mmHg
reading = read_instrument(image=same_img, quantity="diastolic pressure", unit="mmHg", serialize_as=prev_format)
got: value=89 unit=mmHg
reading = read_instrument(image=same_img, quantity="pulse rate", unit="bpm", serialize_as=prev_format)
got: value=67 unit=bpm
